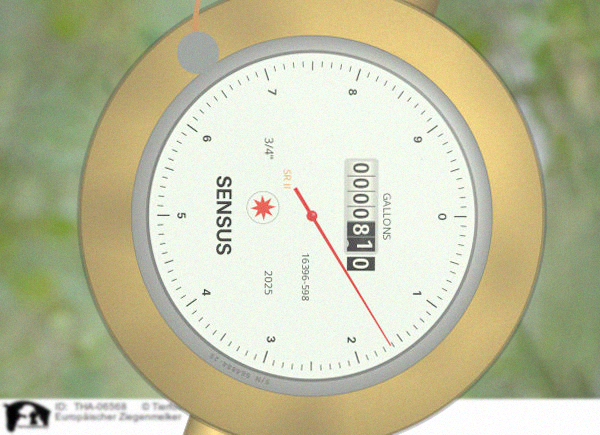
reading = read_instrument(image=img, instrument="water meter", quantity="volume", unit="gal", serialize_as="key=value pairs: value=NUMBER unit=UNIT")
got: value=811.6 unit=gal
